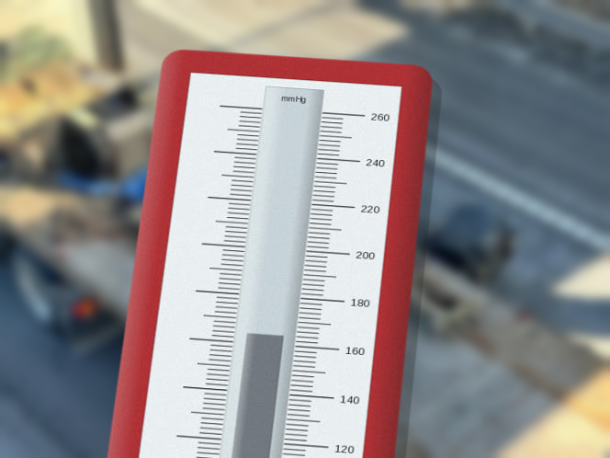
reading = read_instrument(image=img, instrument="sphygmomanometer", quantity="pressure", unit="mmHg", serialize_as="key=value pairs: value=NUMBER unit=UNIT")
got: value=164 unit=mmHg
